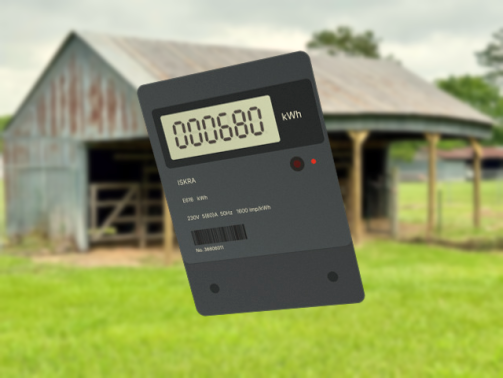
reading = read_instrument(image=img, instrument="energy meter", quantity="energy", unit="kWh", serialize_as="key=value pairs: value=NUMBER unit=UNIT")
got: value=680 unit=kWh
